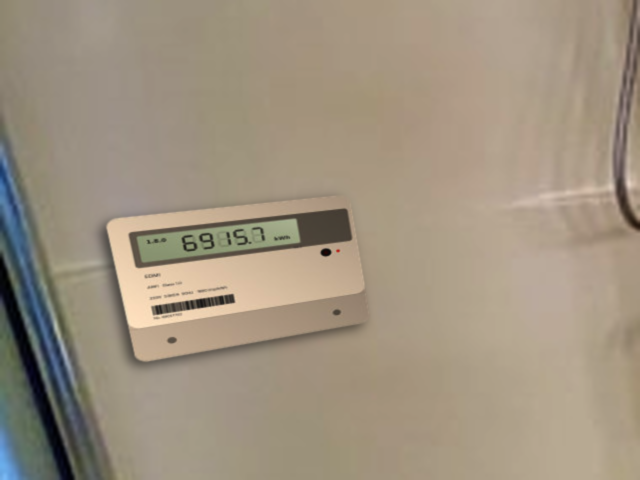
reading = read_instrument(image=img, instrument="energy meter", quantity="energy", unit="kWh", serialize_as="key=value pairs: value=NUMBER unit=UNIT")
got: value=6915.7 unit=kWh
